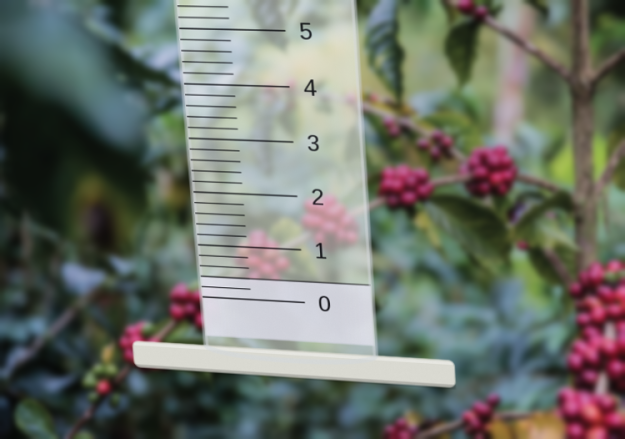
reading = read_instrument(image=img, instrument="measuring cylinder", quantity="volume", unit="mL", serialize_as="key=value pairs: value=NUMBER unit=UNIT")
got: value=0.4 unit=mL
